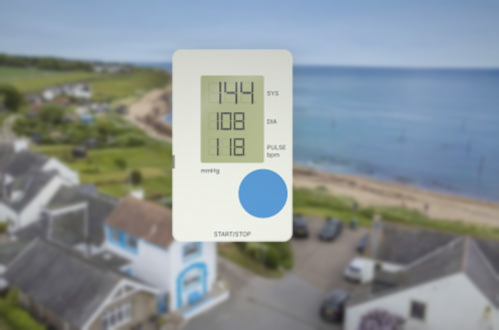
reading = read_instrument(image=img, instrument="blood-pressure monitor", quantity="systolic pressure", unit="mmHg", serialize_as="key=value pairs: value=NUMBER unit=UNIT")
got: value=144 unit=mmHg
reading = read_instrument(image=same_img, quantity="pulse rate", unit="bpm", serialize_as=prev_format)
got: value=118 unit=bpm
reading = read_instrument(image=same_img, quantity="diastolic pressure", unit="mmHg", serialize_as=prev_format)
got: value=108 unit=mmHg
